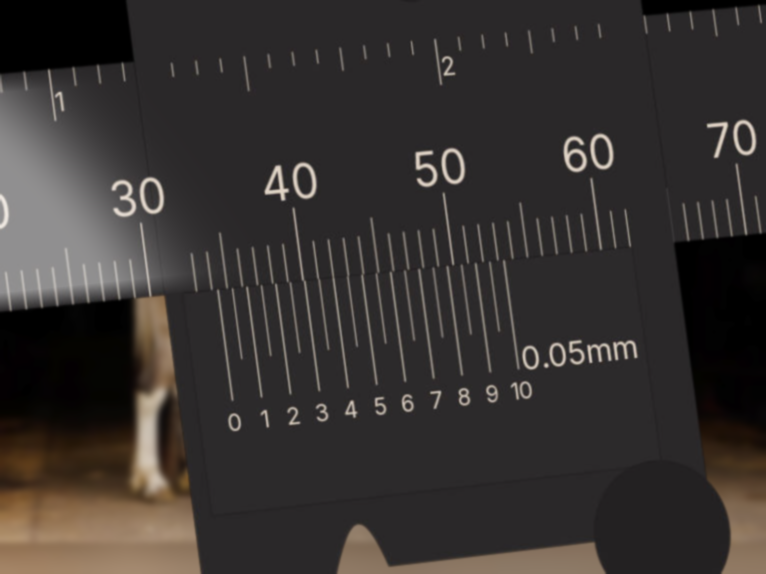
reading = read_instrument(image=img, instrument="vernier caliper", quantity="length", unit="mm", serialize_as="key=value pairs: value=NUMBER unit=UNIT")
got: value=34.4 unit=mm
